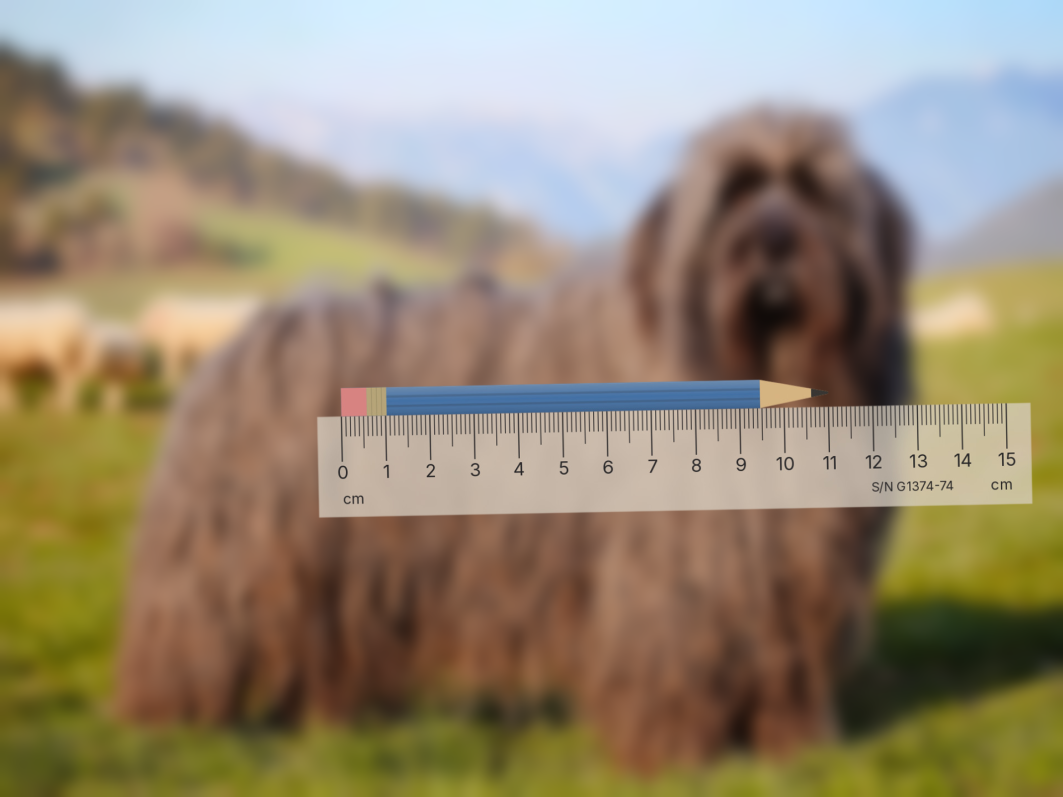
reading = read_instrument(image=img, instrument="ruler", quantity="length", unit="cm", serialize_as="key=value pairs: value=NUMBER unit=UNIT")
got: value=11 unit=cm
